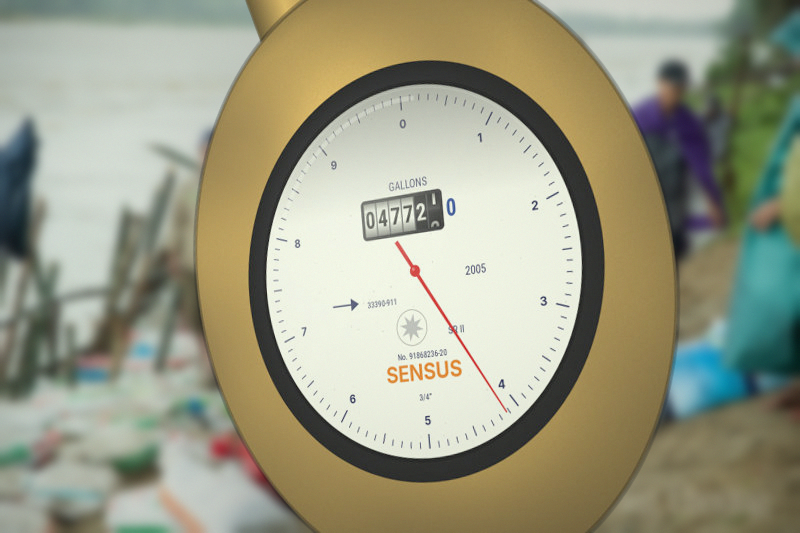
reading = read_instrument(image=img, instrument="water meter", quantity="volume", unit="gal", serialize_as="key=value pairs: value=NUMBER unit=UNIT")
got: value=477214.1 unit=gal
